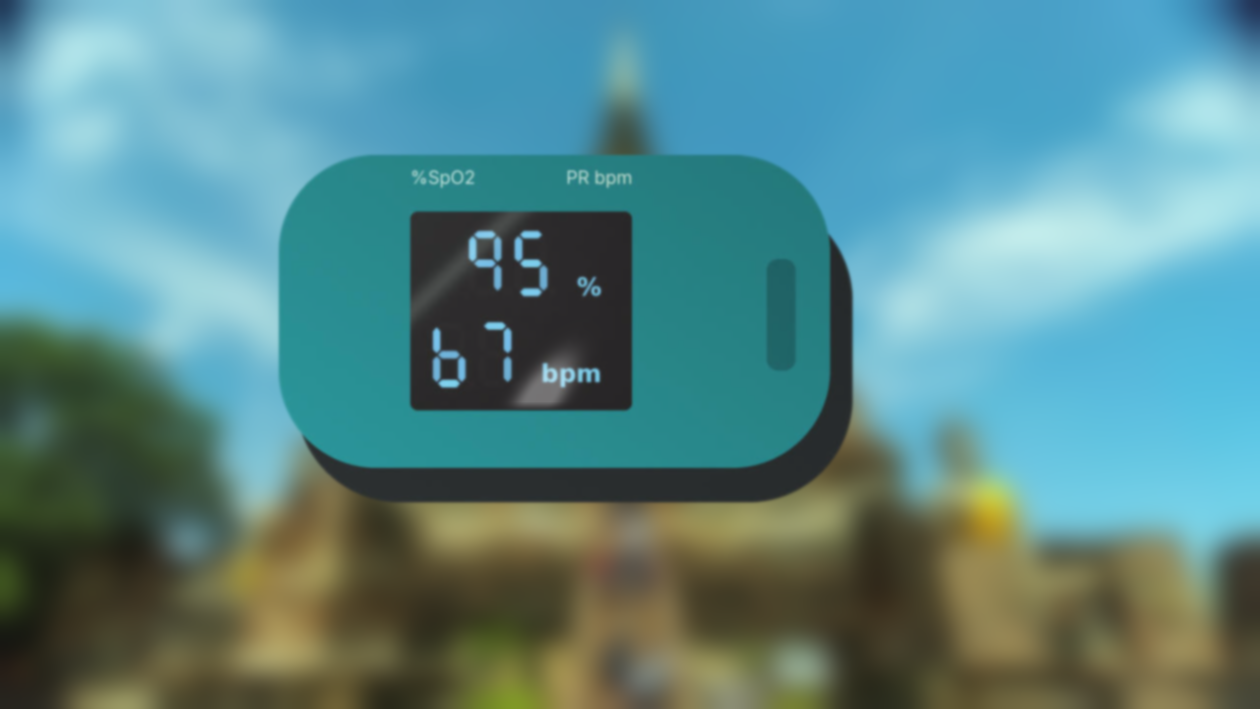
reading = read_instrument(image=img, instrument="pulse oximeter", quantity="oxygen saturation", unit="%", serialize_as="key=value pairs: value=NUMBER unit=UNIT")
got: value=95 unit=%
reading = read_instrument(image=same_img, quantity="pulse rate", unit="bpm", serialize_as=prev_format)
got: value=67 unit=bpm
